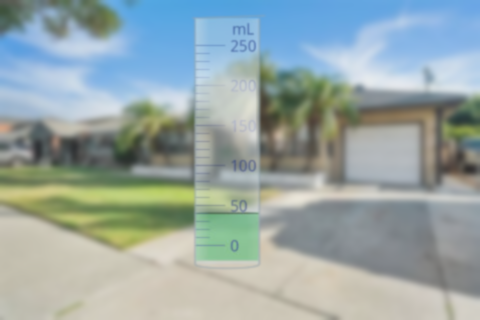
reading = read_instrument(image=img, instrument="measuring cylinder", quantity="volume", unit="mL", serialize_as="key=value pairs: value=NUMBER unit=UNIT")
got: value=40 unit=mL
